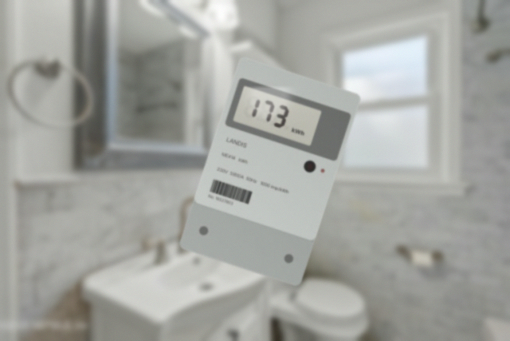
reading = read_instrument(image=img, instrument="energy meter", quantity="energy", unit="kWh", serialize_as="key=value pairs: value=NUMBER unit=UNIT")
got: value=173 unit=kWh
